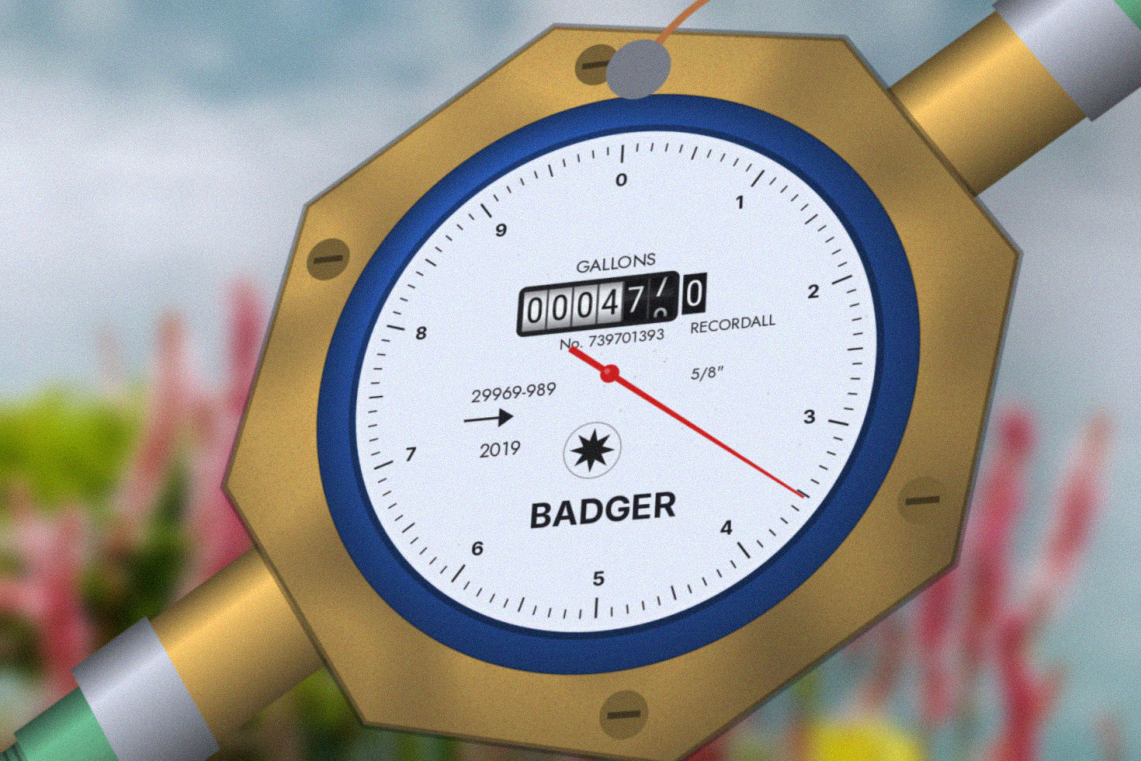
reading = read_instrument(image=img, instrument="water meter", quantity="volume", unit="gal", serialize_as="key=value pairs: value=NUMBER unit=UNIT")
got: value=4773.5 unit=gal
